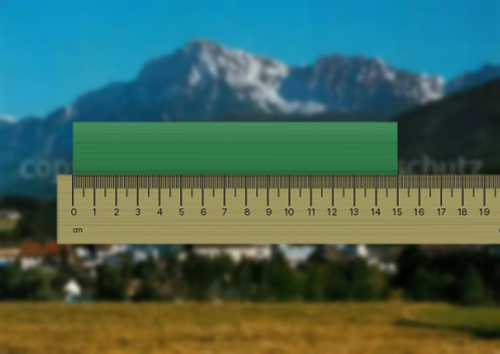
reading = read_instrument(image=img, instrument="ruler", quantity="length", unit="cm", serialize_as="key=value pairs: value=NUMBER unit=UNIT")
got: value=15 unit=cm
